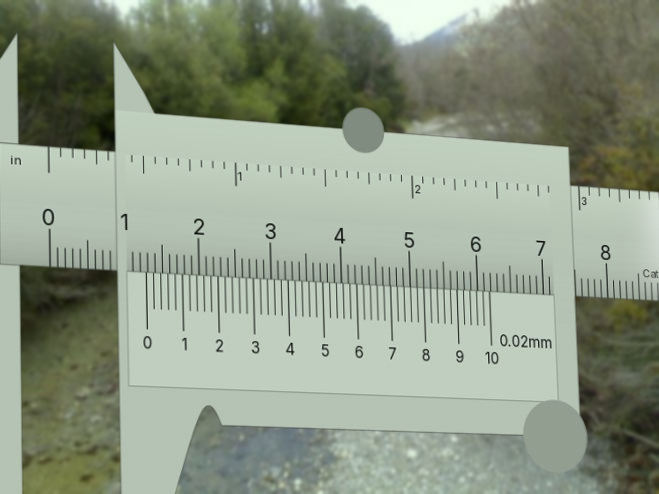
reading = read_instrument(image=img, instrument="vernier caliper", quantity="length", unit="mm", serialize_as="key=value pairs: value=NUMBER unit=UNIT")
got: value=12.8 unit=mm
